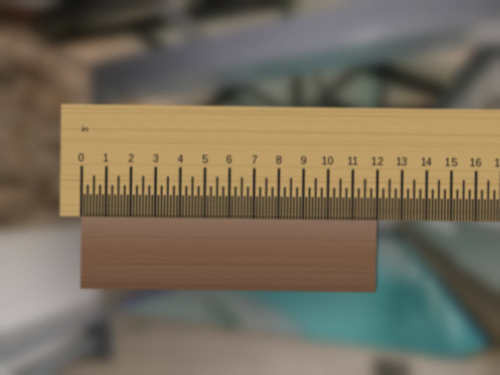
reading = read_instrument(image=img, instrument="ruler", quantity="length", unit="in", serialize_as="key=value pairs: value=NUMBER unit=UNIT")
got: value=12 unit=in
